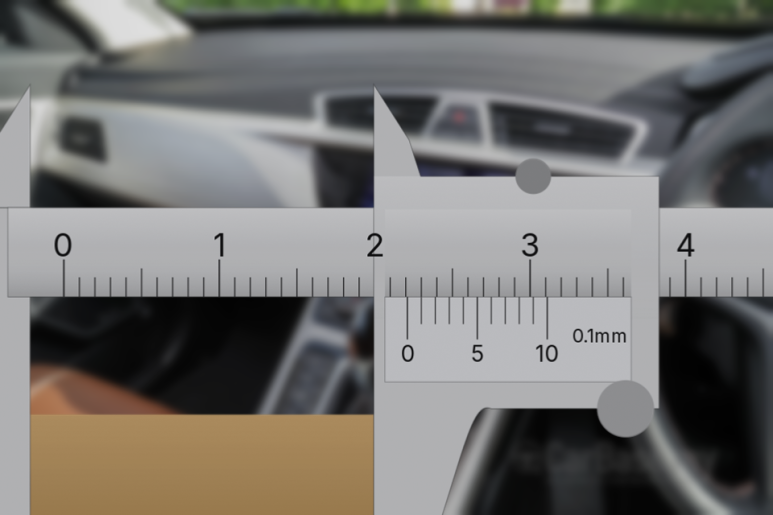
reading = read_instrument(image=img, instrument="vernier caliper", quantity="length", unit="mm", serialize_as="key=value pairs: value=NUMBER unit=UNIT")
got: value=22.1 unit=mm
